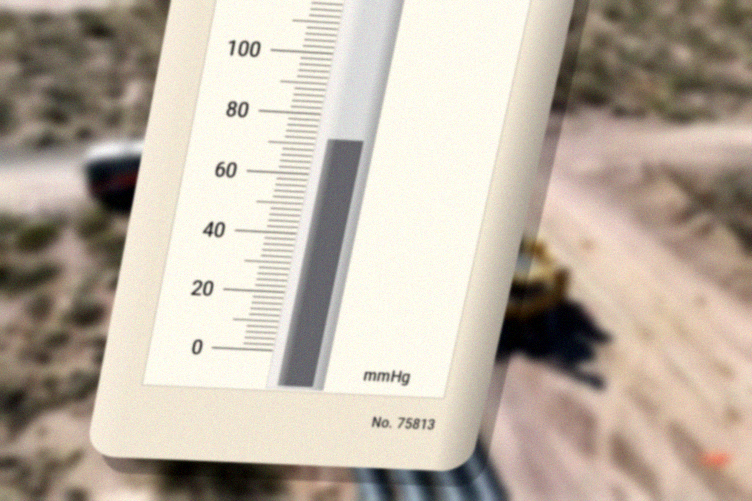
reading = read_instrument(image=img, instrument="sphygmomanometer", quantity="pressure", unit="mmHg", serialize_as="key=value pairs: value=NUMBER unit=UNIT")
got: value=72 unit=mmHg
